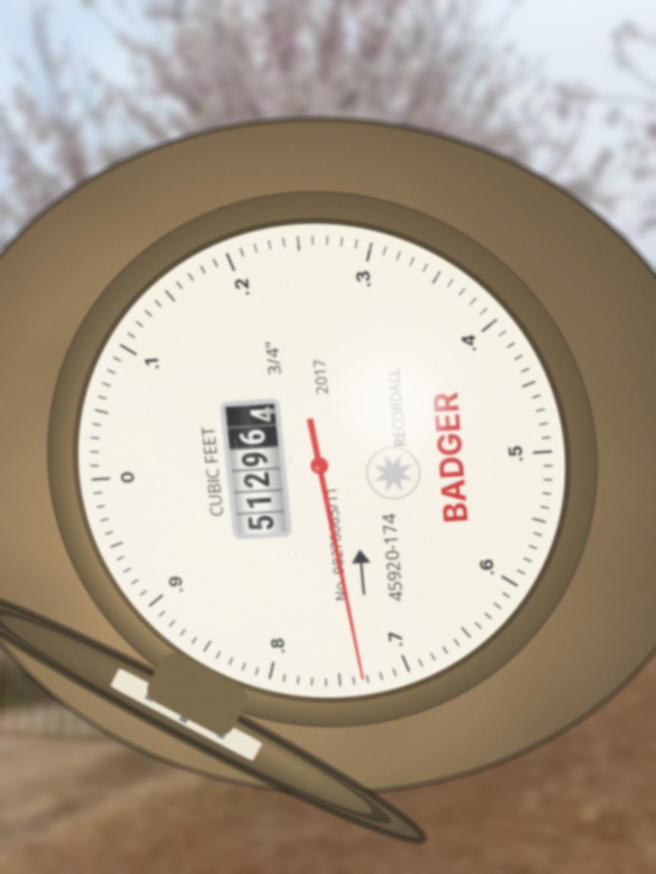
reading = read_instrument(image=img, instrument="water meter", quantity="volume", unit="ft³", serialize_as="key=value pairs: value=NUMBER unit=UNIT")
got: value=512963.73 unit=ft³
